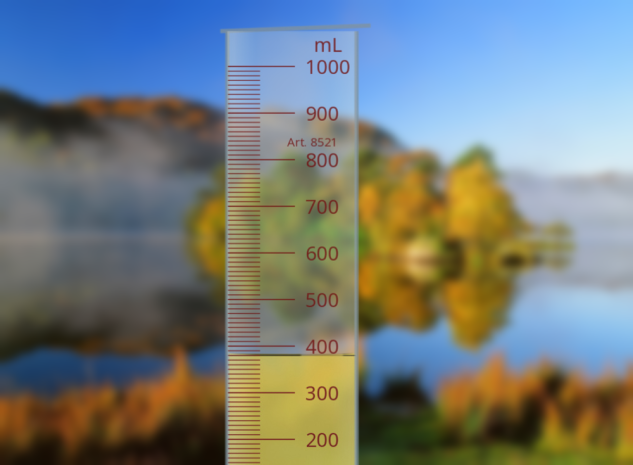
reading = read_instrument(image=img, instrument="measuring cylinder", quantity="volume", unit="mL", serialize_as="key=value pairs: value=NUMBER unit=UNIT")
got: value=380 unit=mL
